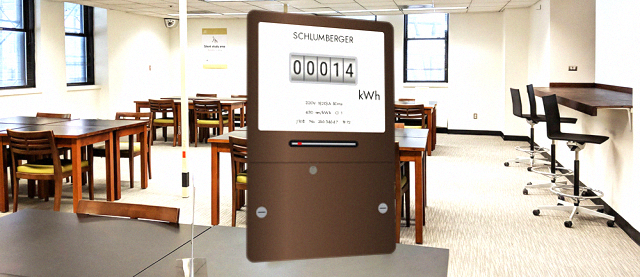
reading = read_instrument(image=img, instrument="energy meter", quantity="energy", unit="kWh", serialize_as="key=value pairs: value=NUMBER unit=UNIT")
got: value=14 unit=kWh
